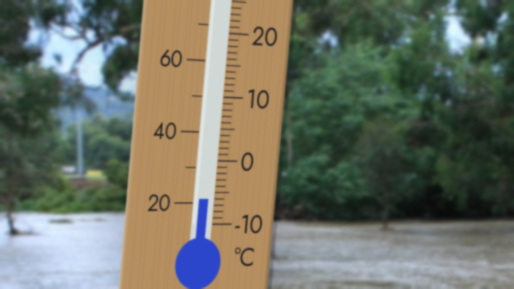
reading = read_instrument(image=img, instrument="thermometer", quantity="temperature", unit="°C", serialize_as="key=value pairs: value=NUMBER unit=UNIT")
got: value=-6 unit=°C
